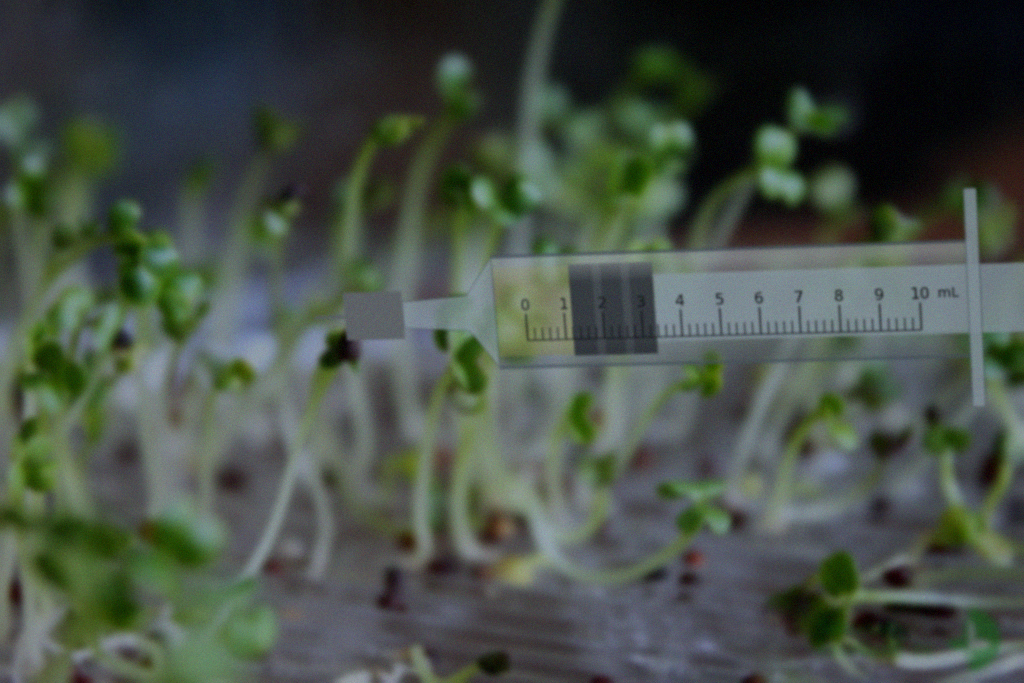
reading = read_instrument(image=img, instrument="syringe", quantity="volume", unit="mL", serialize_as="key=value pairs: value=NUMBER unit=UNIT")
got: value=1.2 unit=mL
